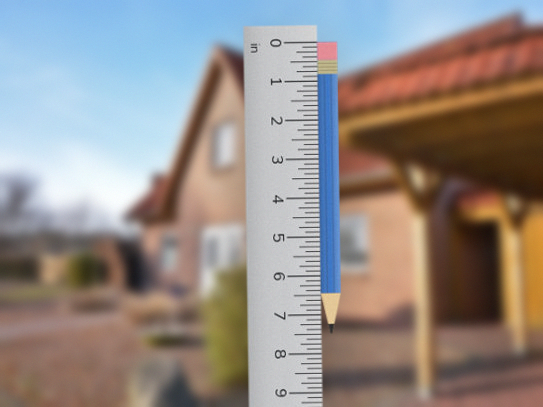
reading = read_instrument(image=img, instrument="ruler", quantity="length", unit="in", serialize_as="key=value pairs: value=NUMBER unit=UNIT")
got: value=7.5 unit=in
